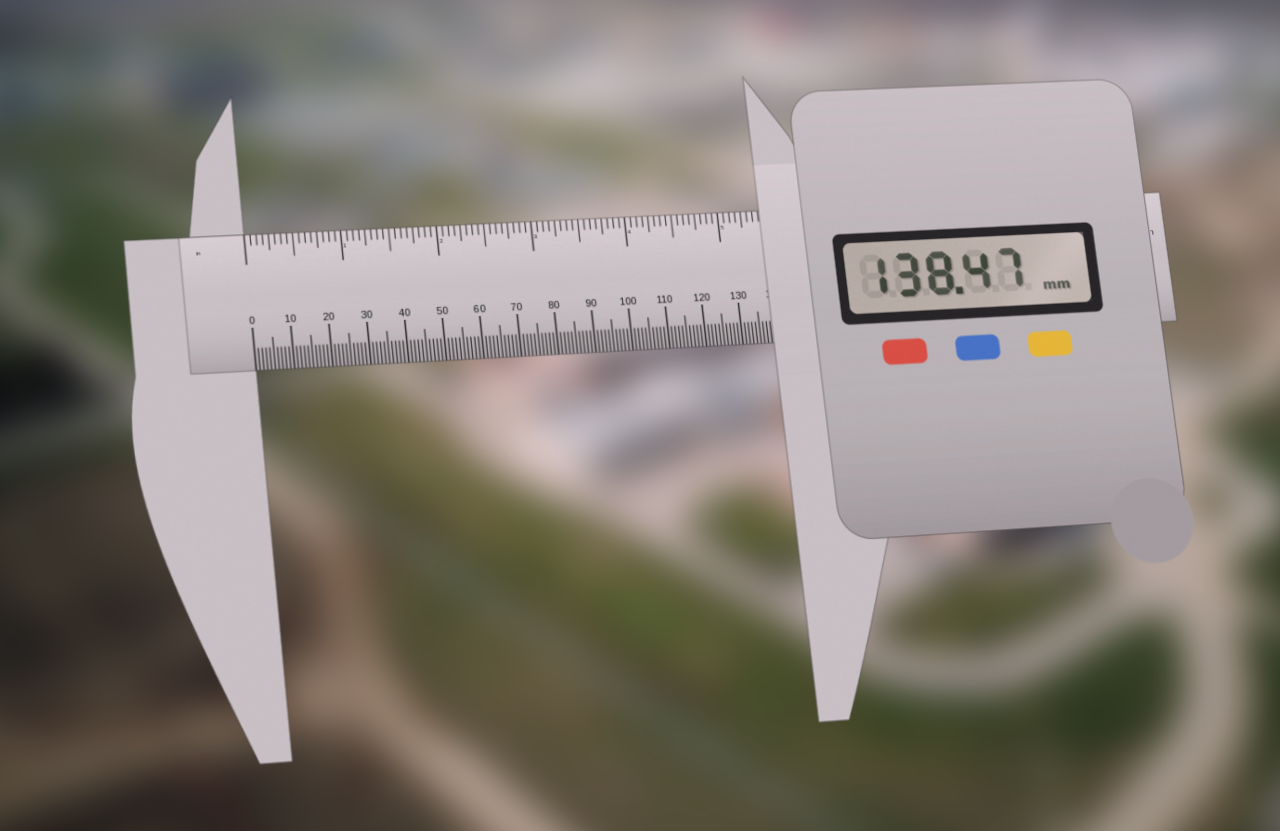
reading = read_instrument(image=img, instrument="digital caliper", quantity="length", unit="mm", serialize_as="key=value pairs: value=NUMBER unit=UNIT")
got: value=138.47 unit=mm
